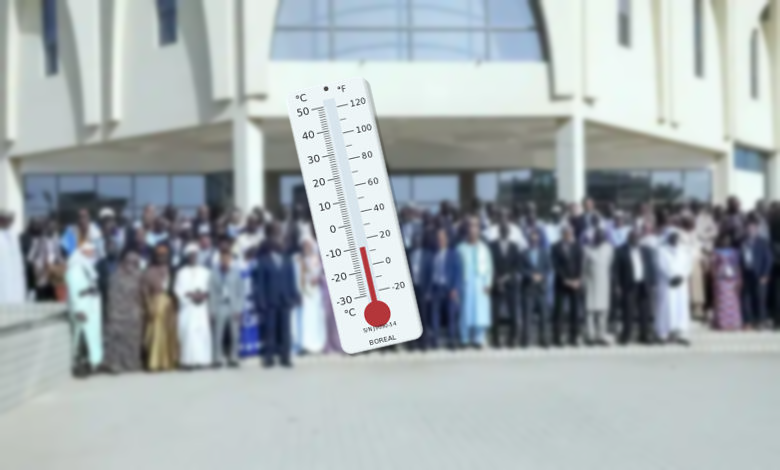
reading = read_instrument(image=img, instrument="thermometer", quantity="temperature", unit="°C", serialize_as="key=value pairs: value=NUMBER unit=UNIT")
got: value=-10 unit=°C
